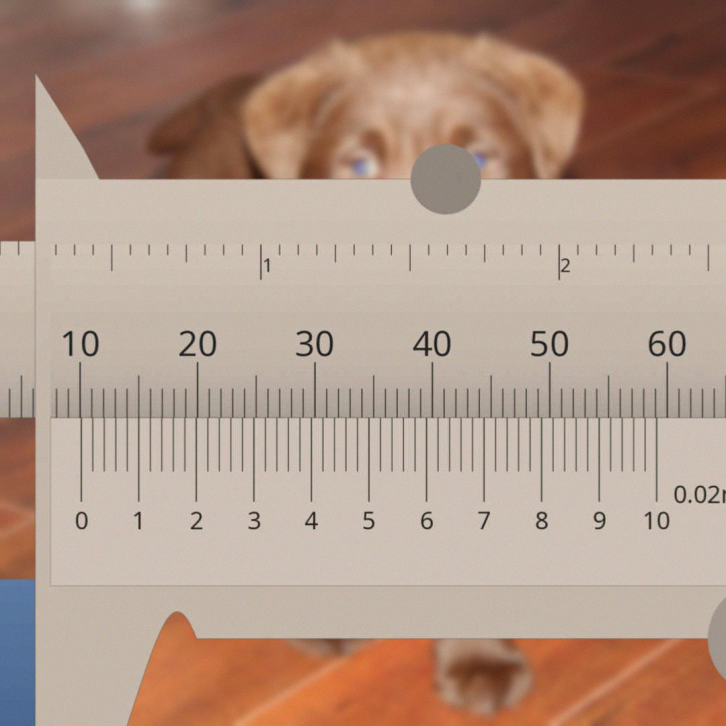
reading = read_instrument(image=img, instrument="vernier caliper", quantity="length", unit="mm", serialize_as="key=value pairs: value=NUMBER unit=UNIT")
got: value=10.1 unit=mm
